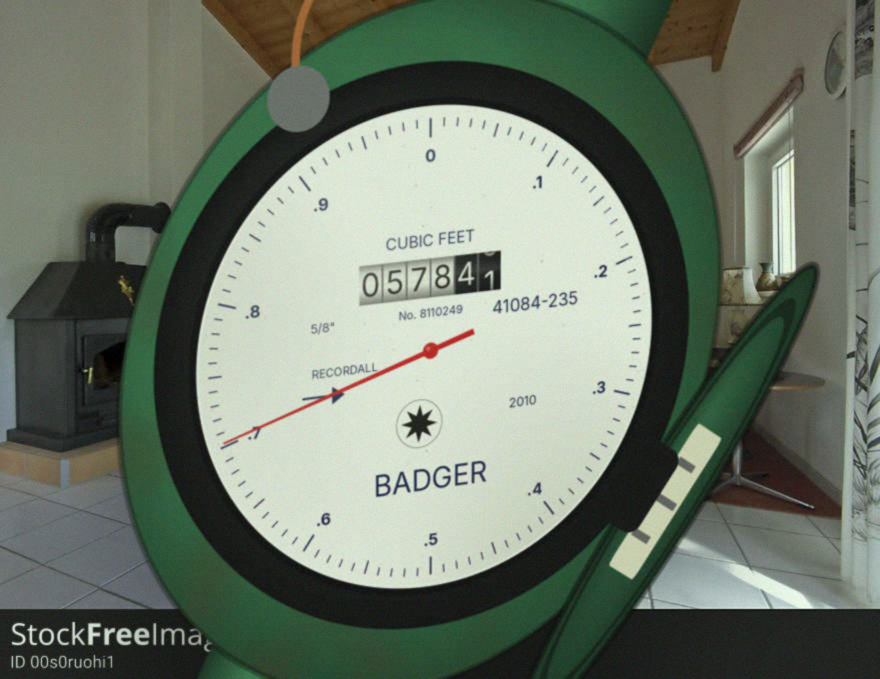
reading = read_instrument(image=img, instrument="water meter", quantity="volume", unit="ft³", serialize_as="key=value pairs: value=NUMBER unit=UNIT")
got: value=57840.70 unit=ft³
